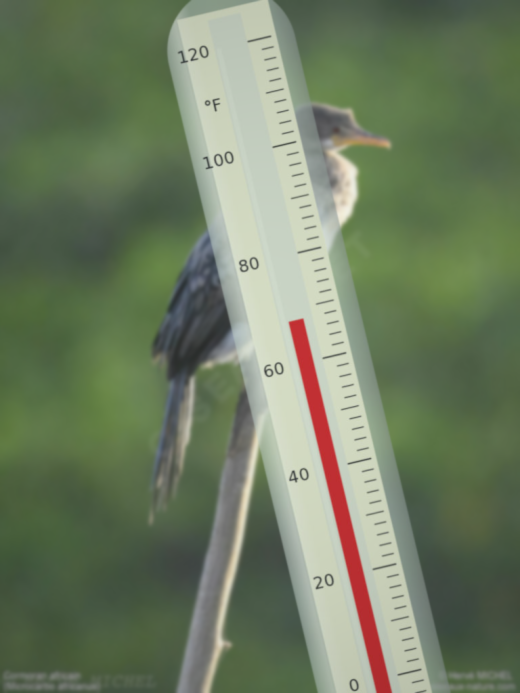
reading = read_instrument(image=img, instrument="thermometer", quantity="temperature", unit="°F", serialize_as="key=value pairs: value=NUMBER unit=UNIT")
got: value=68 unit=°F
